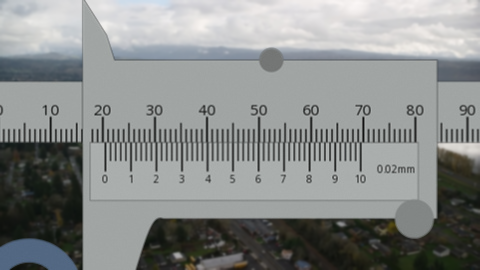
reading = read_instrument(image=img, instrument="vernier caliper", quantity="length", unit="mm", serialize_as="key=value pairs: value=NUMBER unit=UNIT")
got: value=20.5 unit=mm
